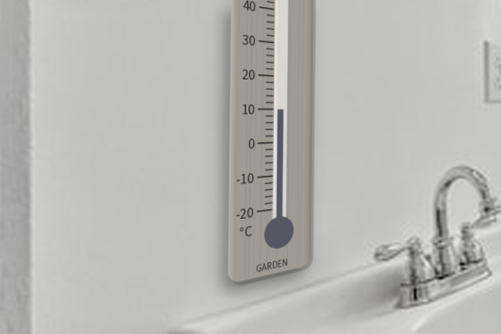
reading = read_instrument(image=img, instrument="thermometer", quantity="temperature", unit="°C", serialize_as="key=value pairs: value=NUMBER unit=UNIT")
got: value=10 unit=°C
